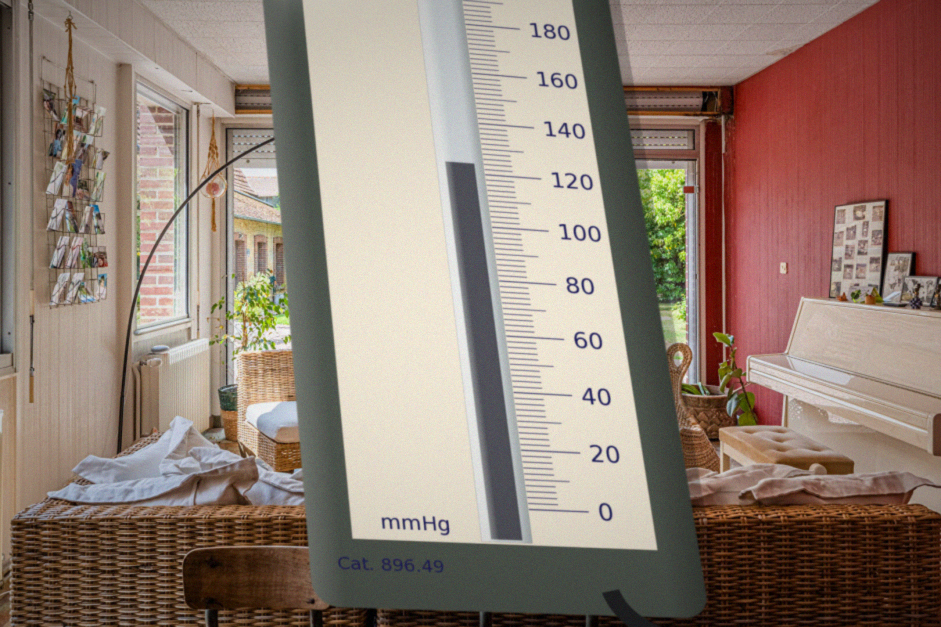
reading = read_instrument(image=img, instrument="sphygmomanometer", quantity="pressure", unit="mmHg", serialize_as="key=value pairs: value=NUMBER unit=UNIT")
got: value=124 unit=mmHg
